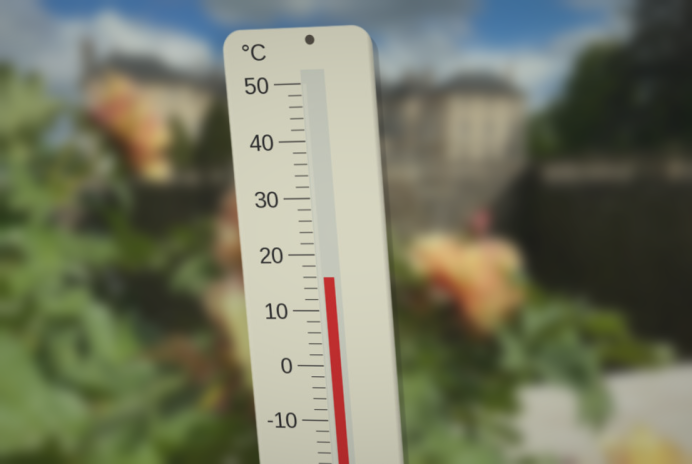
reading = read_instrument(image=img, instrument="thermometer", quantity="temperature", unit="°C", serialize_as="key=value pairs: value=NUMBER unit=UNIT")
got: value=16 unit=°C
